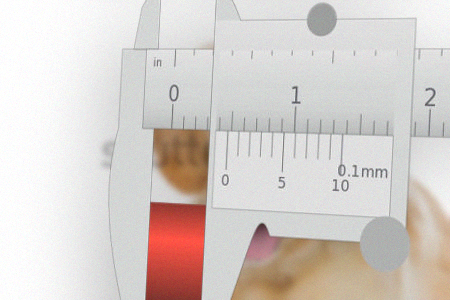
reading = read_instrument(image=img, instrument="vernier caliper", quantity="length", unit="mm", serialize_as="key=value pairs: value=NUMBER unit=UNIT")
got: value=4.7 unit=mm
